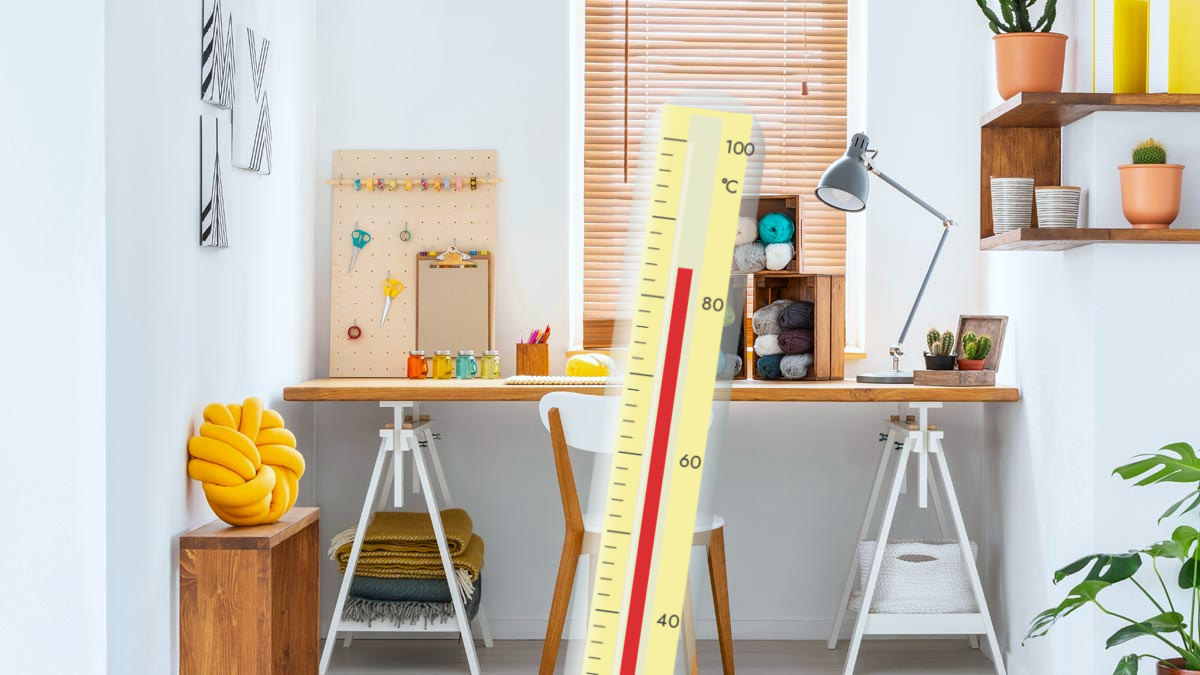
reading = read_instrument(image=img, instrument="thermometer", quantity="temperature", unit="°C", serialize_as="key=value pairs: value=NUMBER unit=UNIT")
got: value=84 unit=°C
